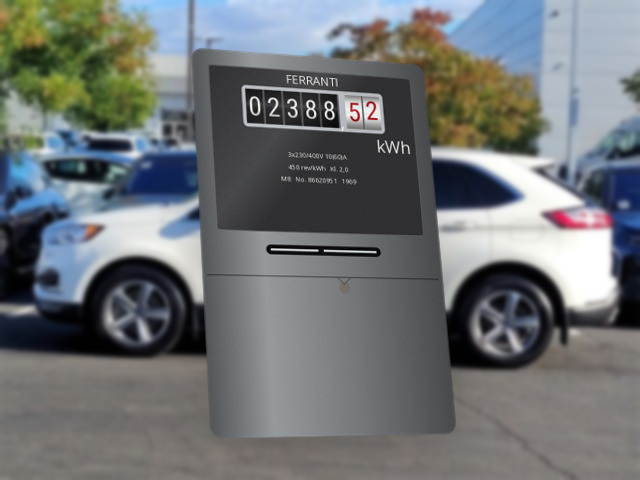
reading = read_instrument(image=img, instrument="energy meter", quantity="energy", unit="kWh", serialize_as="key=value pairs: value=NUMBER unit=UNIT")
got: value=2388.52 unit=kWh
